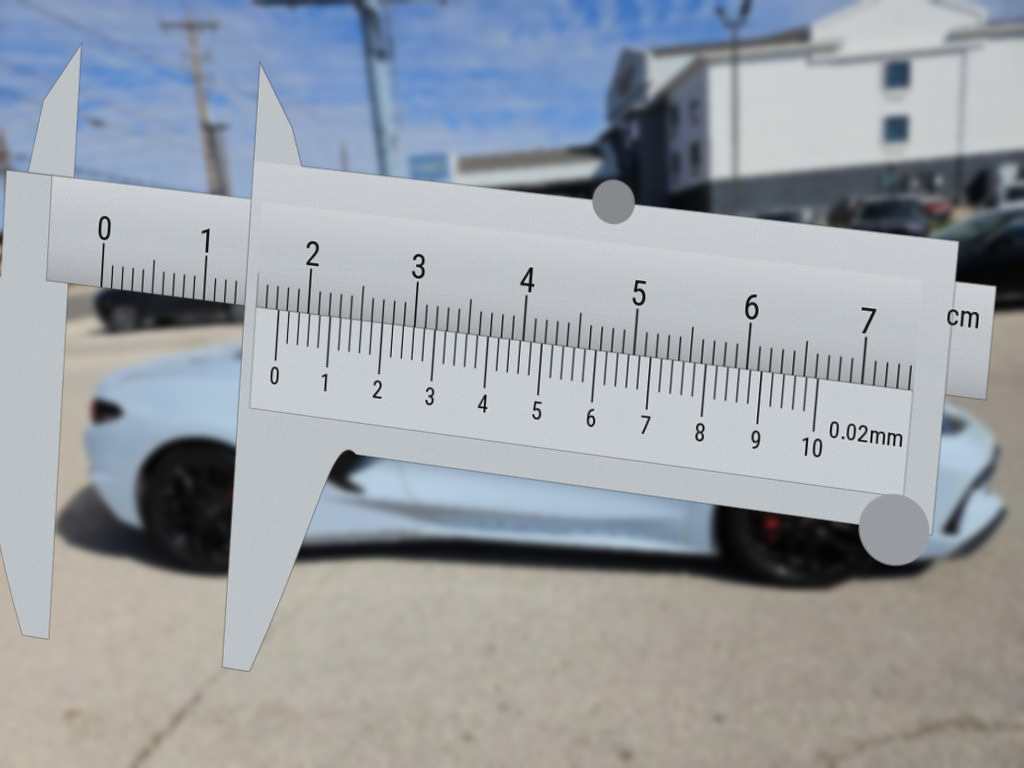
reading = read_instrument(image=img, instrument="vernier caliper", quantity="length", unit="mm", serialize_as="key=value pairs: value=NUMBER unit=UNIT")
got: value=17.2 unit=mm
